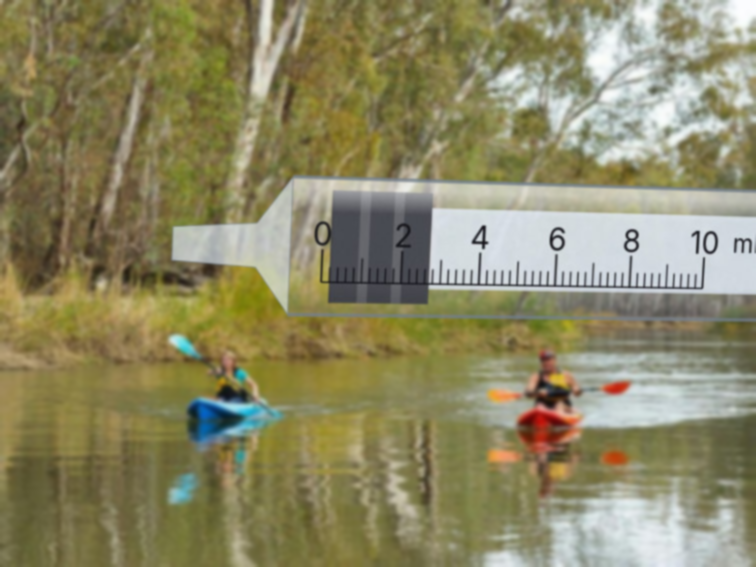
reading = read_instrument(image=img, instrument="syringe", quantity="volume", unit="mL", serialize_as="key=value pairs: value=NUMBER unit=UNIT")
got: value=0.2 unit=mL
